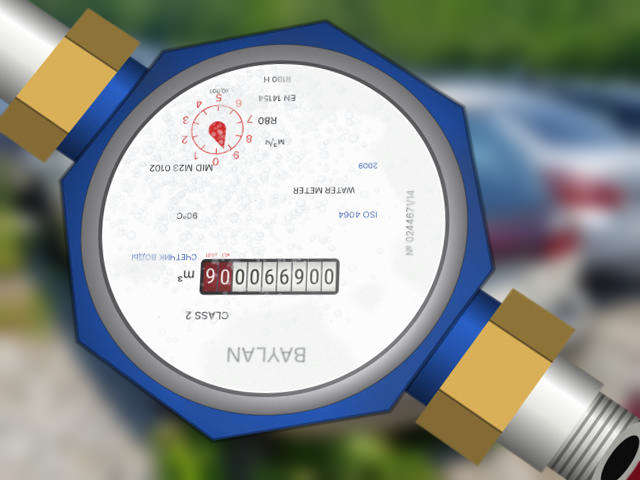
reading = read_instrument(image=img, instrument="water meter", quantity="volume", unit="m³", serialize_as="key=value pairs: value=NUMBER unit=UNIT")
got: value=69900.059 unit=m³
